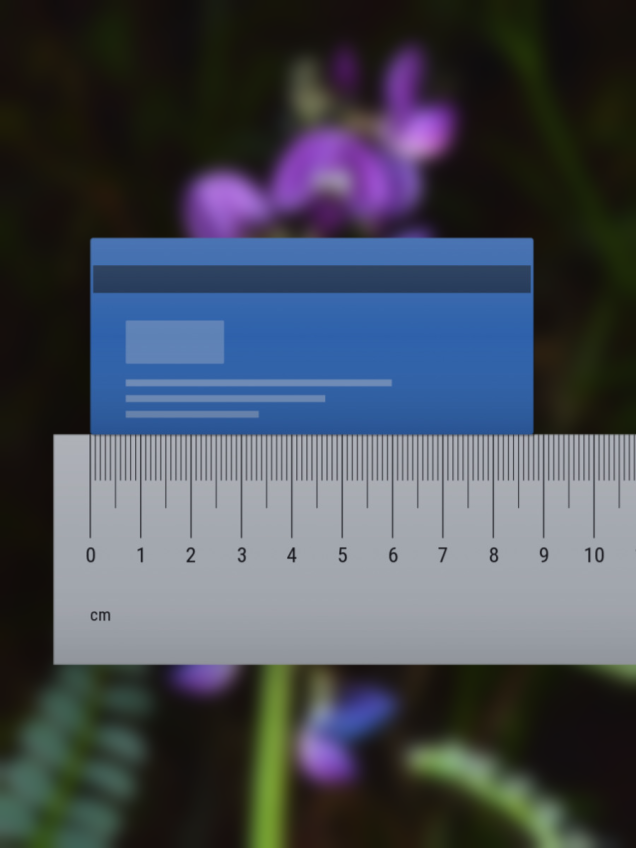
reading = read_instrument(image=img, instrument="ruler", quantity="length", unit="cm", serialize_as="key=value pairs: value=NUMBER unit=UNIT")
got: value=8.8 unit=cm
